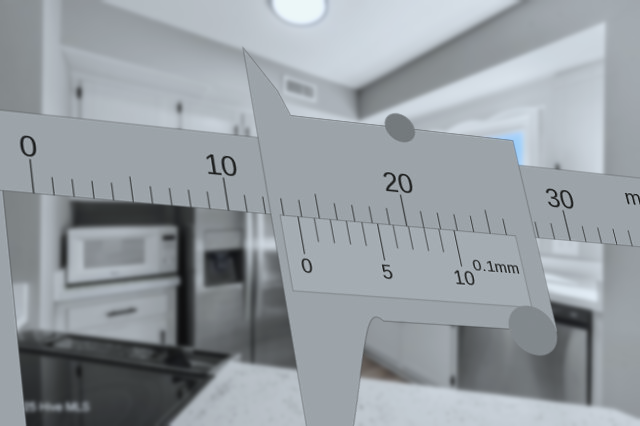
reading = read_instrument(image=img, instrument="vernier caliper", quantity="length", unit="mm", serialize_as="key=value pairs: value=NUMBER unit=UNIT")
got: value=13.8 unit=mm
